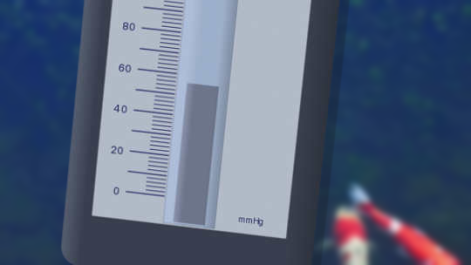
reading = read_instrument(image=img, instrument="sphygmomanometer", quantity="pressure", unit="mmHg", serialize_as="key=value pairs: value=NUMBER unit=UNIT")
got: value=56 unit=mmHg
